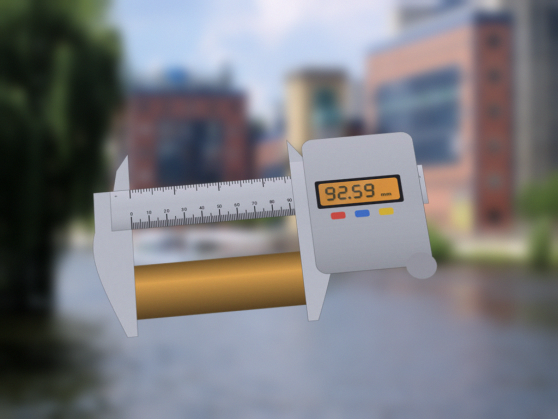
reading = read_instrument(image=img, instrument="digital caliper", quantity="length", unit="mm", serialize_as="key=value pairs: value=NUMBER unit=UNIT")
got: value=92.59 unit=mm
